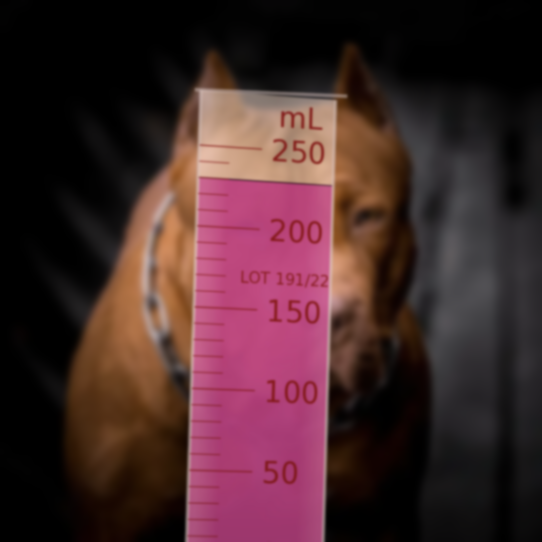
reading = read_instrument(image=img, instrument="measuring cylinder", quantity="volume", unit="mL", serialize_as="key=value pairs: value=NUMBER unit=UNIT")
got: value=230 unit=mL
